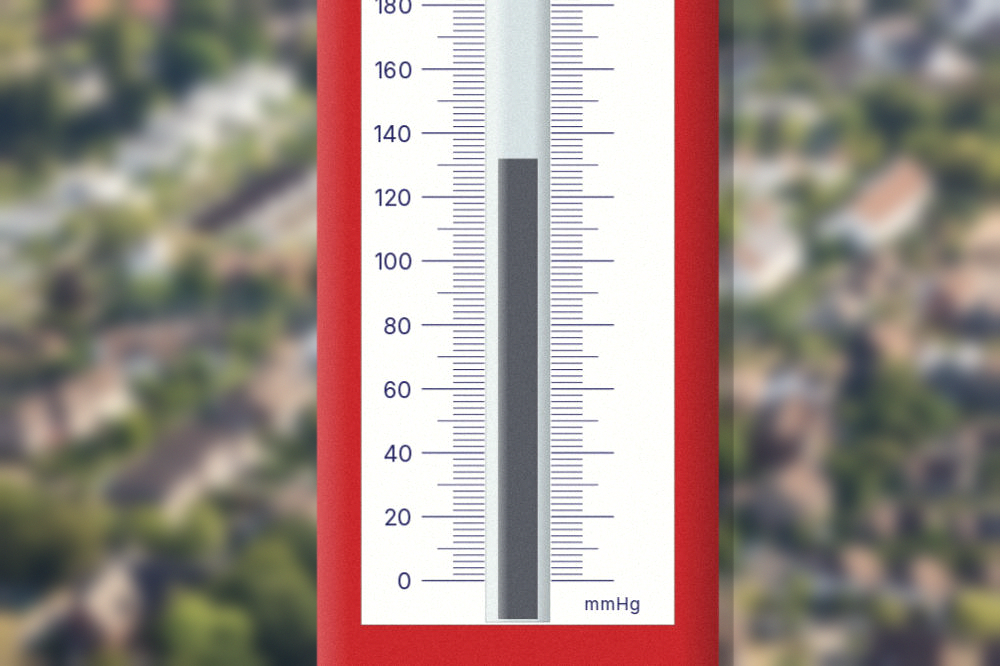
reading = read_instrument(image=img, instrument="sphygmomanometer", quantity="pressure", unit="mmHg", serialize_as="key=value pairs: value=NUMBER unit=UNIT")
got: value=132 unit=mmHg
